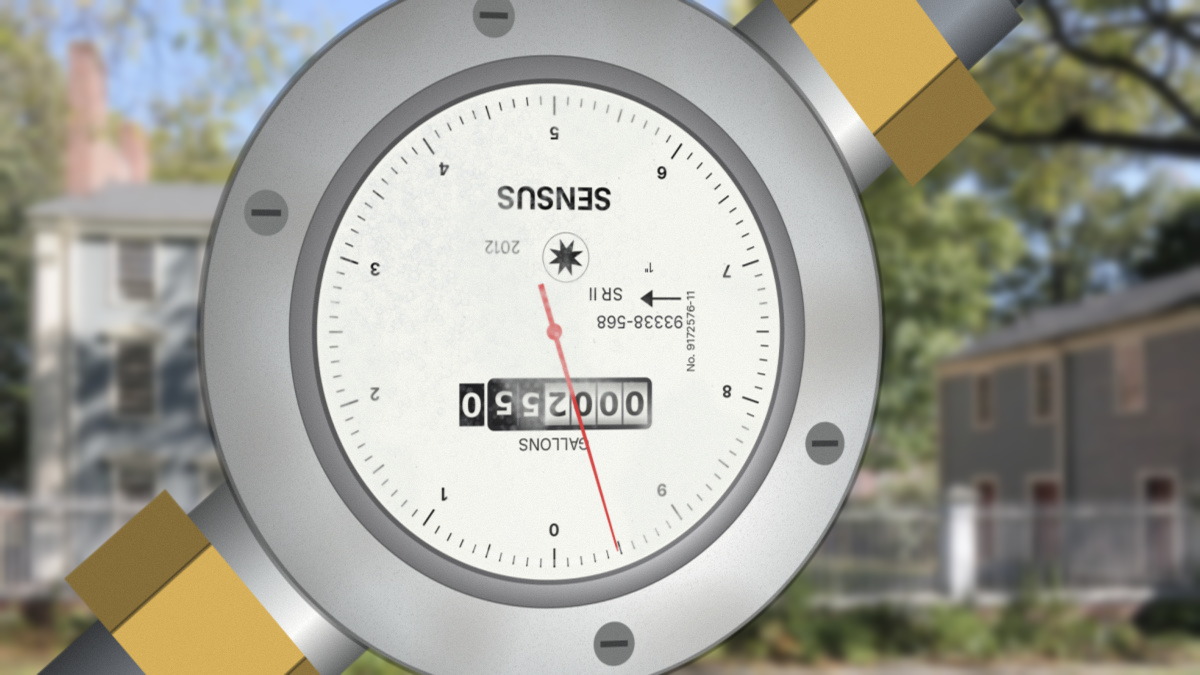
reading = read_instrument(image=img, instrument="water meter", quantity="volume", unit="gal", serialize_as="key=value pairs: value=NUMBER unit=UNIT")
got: value=2549.5 unit=gal
